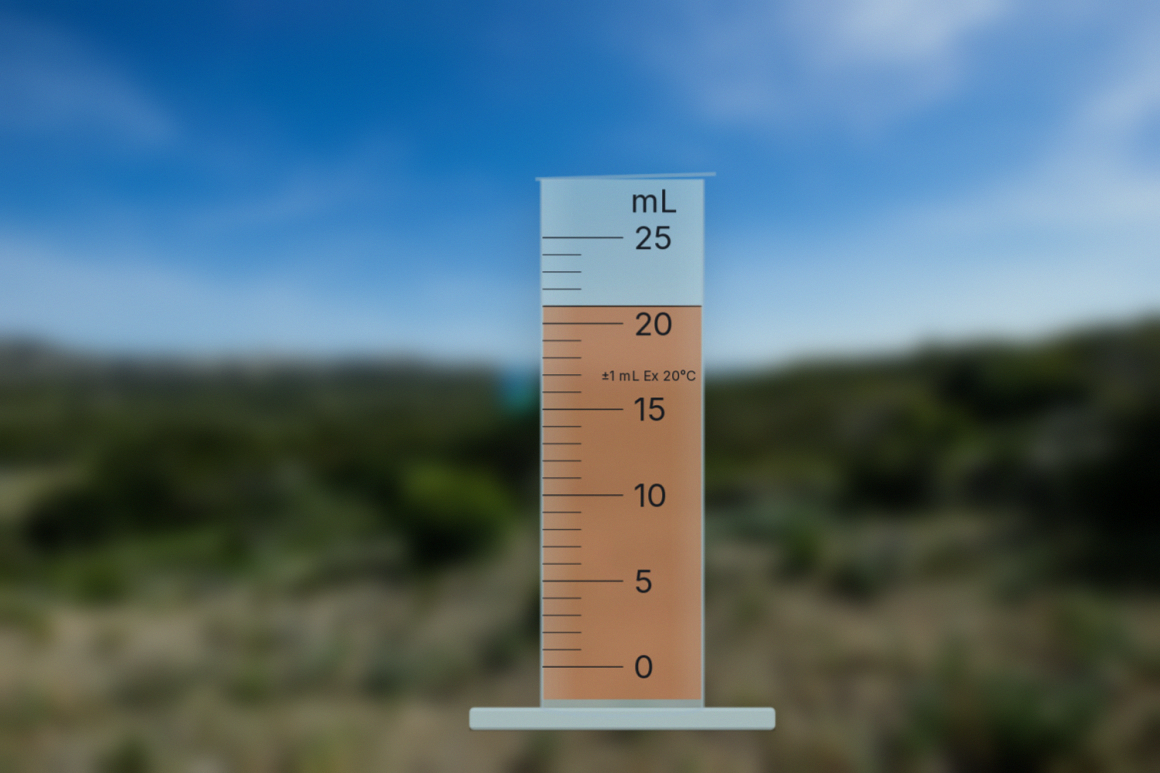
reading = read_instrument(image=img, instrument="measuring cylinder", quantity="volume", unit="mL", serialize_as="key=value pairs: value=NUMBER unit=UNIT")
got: value=21 unit=mL
